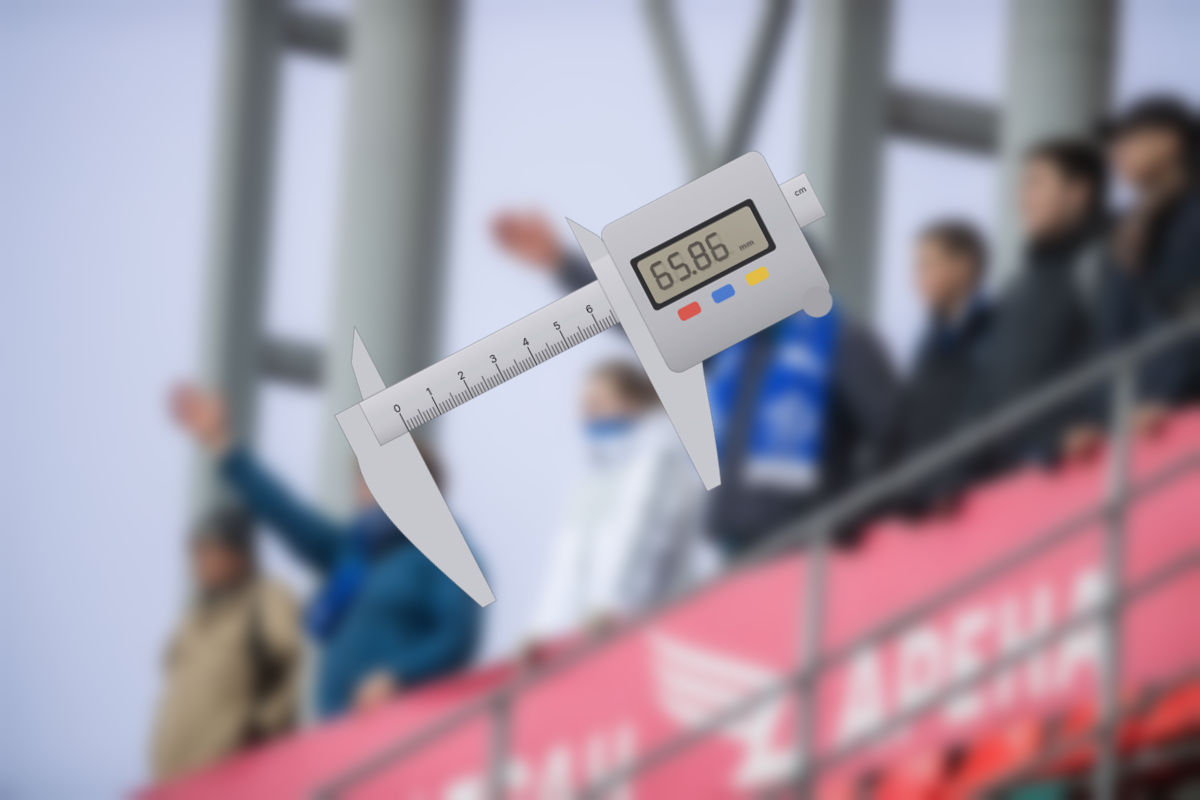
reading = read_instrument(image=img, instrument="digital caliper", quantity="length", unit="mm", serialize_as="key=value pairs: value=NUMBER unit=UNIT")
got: value=65.86 unit=mm
